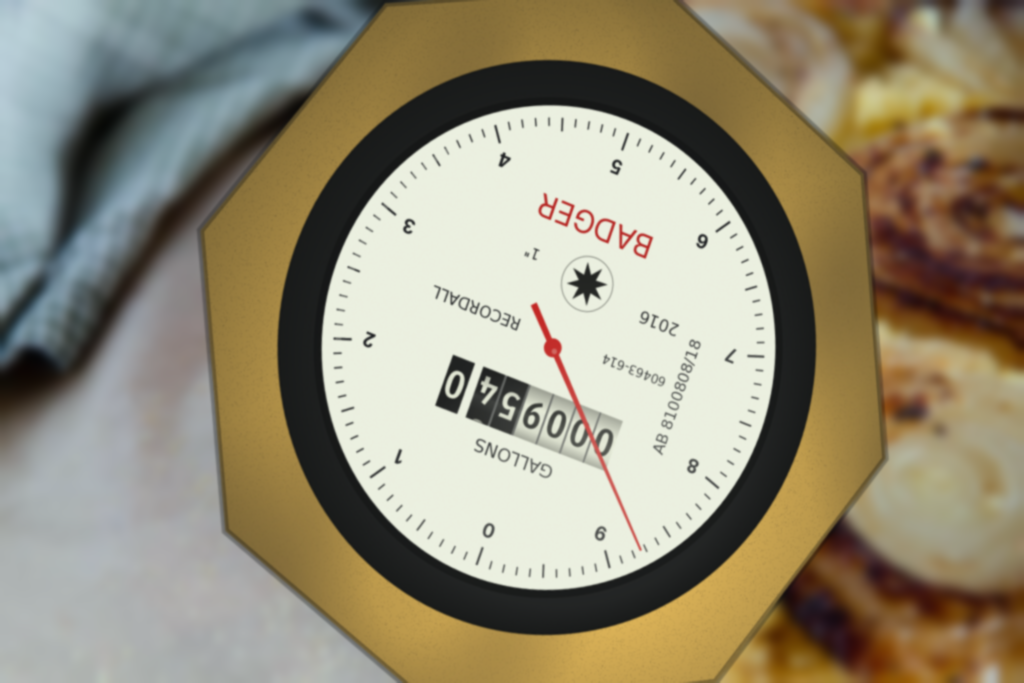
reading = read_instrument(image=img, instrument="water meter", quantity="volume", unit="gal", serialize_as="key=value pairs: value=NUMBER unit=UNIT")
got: value=9538.7 unit=gal
